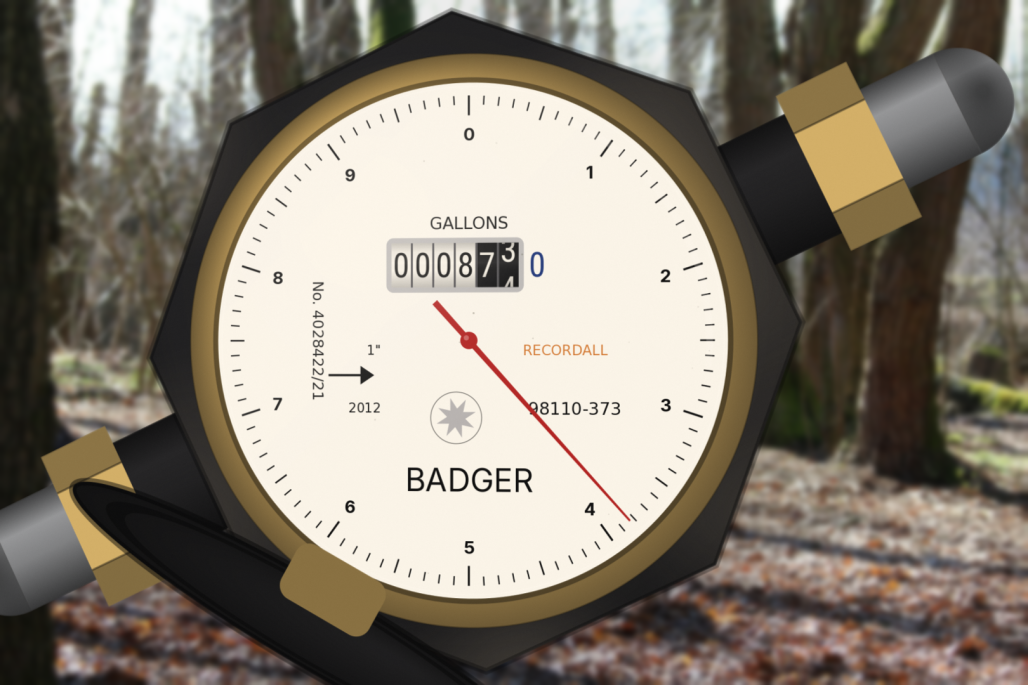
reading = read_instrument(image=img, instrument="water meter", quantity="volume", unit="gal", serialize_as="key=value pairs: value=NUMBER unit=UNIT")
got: value=8733.8 unit=gal
